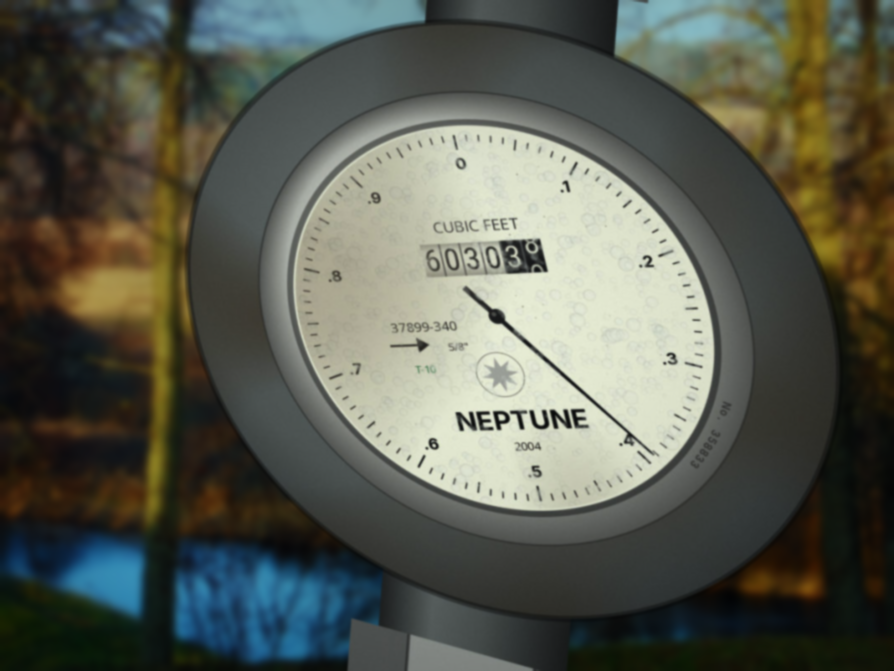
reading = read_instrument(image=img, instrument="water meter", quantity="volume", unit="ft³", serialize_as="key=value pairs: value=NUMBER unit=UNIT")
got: value=603038.39 unit=ft³
